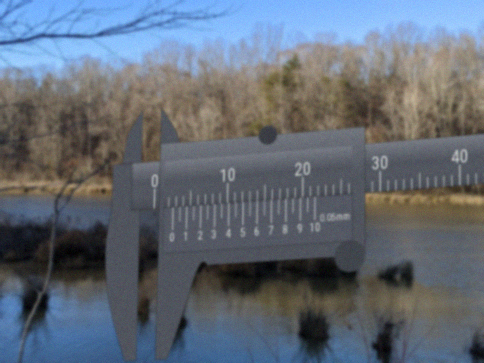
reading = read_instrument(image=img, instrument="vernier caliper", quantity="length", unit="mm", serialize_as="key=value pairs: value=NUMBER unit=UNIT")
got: value=2.6 unit=mm
